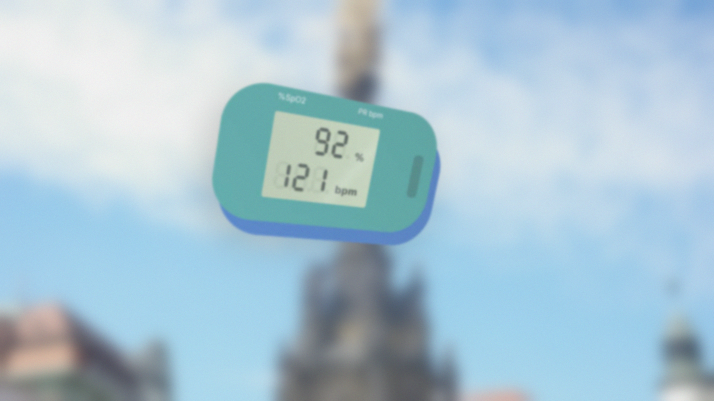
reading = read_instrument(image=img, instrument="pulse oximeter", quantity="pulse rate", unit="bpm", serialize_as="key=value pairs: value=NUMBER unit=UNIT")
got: value=121 unit=bpm
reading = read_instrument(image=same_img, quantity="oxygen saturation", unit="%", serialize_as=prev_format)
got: value=92 unit=%
